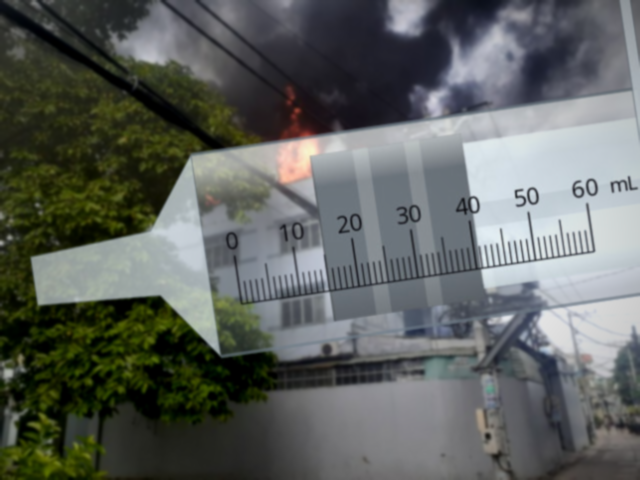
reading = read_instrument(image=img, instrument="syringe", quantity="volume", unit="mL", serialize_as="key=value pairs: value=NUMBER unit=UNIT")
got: value=15 unit=mL
